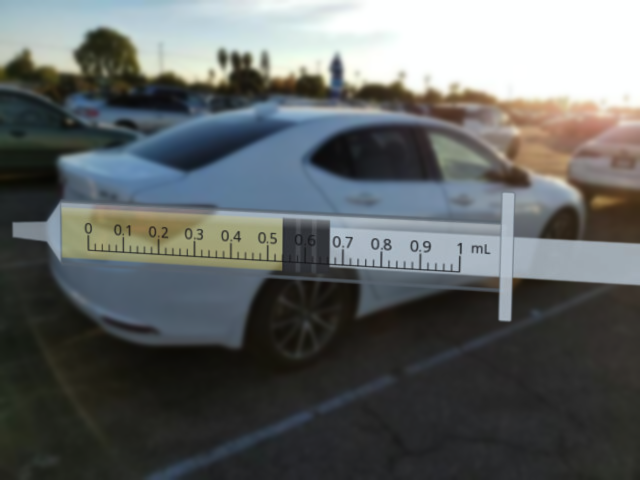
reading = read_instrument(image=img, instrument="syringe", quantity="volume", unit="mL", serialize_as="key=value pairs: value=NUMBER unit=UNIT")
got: value=0.54 unit=mL
